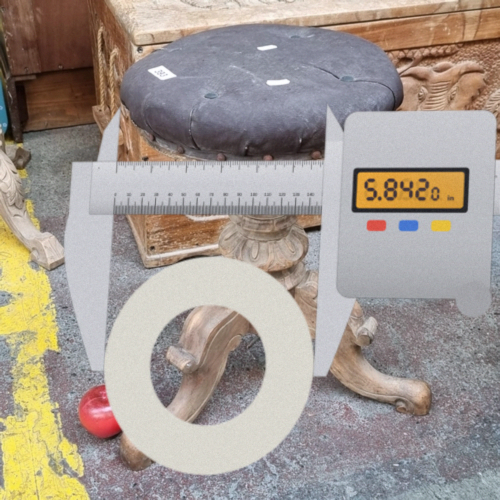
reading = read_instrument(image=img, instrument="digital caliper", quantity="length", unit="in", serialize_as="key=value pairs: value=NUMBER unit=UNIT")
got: value=5.8420 unit=in
